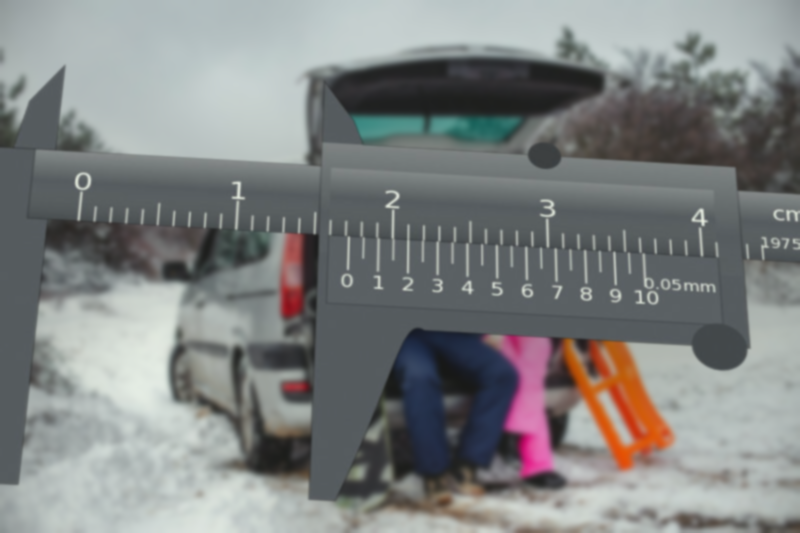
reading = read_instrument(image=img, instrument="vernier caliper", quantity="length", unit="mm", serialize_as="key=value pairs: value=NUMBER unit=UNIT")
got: value=17.2 unit=mm
